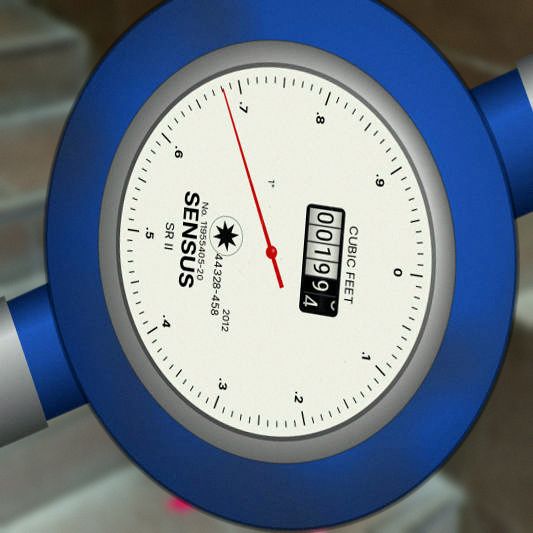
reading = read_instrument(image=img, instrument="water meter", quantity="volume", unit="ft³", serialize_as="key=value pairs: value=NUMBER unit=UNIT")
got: value=1993.68 unit=ft³
